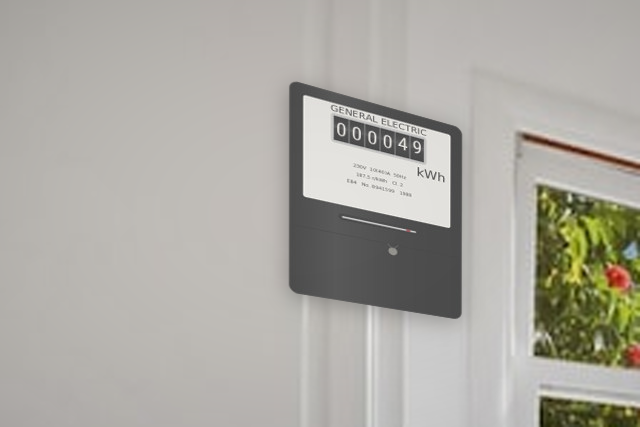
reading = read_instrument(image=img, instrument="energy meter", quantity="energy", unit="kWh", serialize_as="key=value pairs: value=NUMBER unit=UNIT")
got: value=49 unit=kWh
